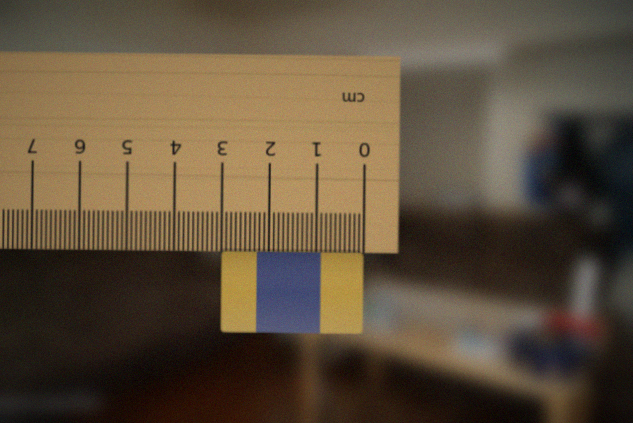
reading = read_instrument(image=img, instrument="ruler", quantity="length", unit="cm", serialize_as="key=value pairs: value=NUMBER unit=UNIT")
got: value=3 unit=cm
